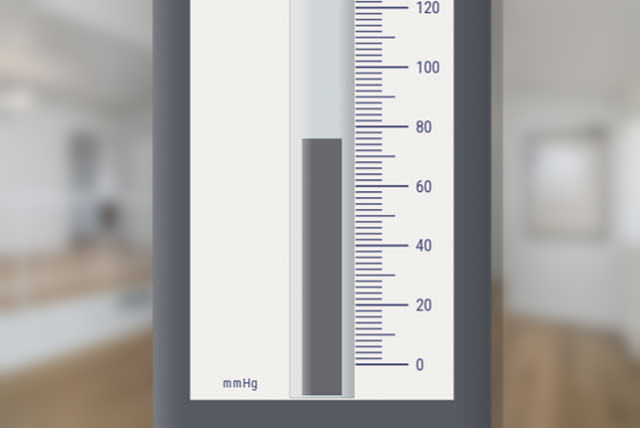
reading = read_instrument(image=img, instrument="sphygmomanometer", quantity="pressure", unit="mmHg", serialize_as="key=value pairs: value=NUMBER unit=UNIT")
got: value=76 unit=mmHg
